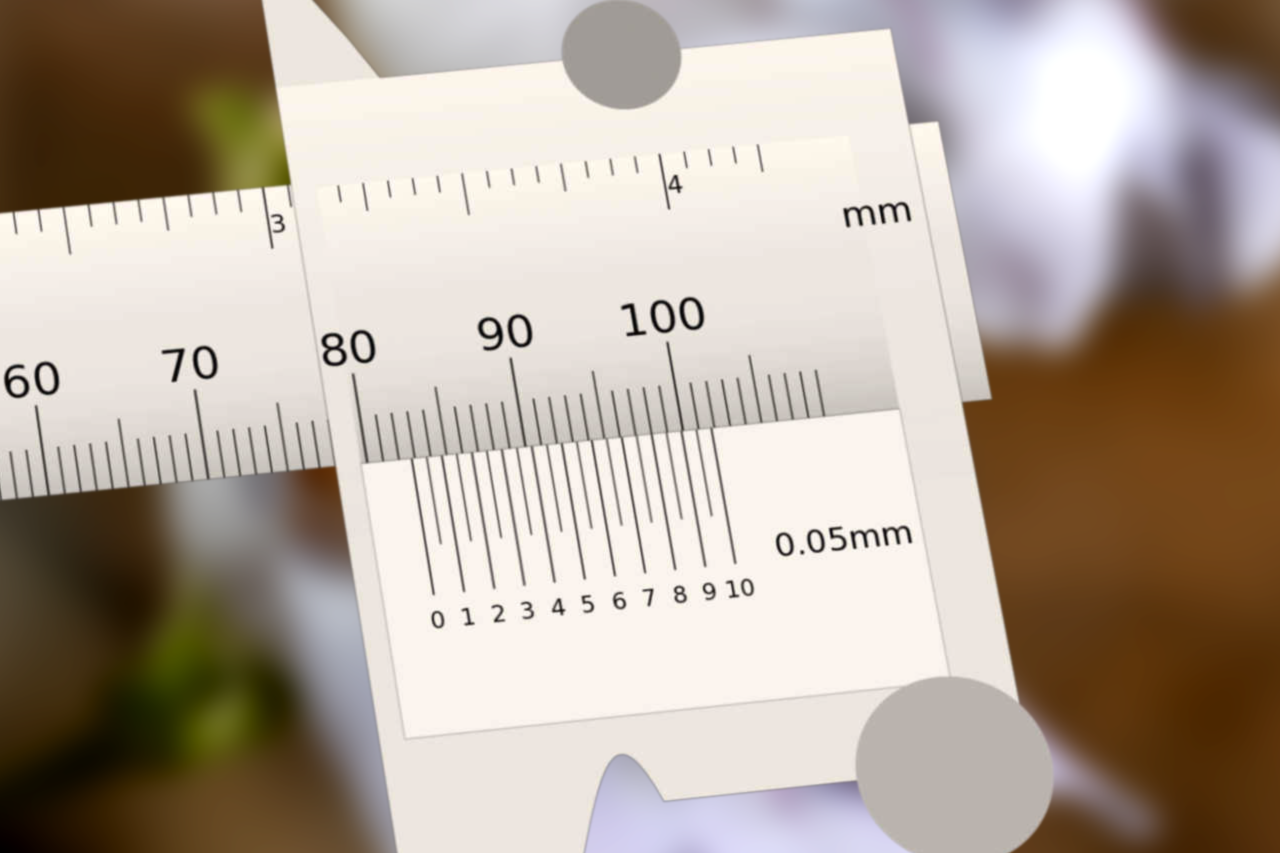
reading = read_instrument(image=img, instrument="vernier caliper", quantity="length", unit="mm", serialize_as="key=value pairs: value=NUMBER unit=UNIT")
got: value=82.8 unit=mm
